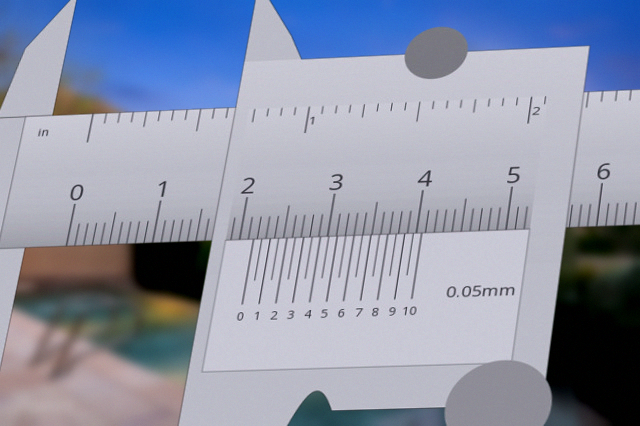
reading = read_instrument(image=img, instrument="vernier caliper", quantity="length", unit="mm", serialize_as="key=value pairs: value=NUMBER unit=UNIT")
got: value=21.6 unit=mm
